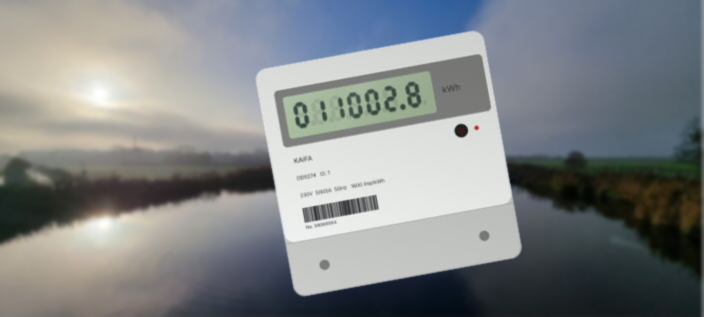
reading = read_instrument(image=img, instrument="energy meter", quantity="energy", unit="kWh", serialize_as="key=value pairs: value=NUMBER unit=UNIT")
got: value=11002.8 unit=kWh
